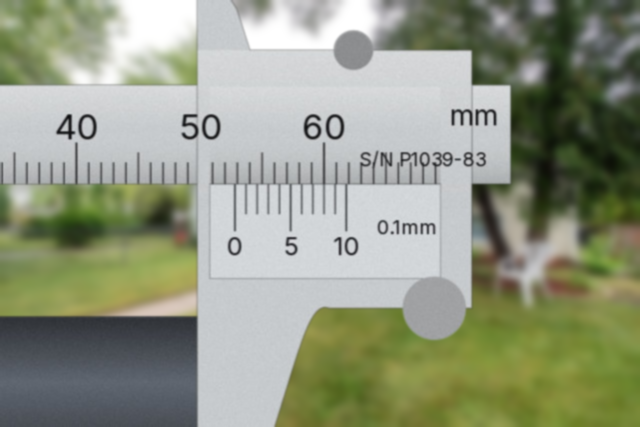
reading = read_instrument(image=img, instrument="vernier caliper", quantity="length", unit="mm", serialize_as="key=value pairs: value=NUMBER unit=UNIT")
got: value=52.8 unit=mm
